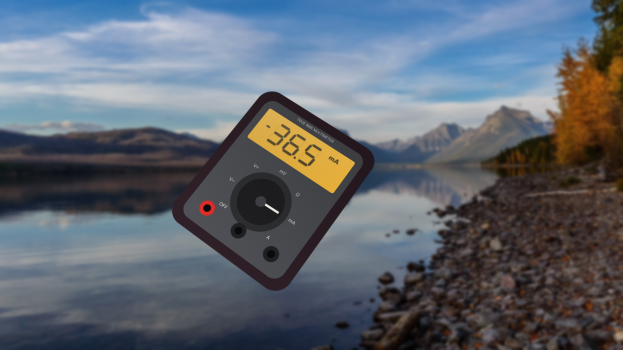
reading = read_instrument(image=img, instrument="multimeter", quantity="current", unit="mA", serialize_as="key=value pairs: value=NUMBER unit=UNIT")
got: value=-36.5 unit=mA
